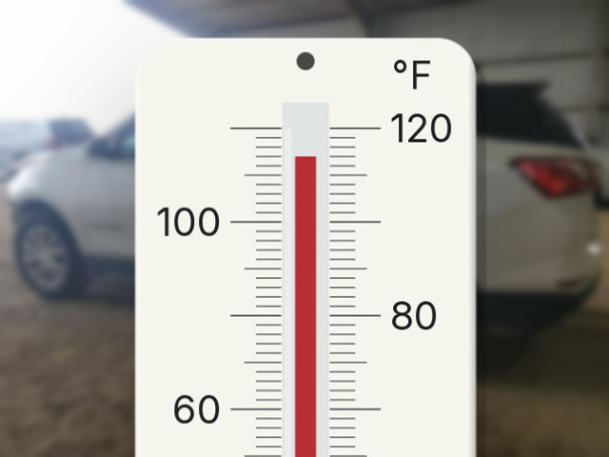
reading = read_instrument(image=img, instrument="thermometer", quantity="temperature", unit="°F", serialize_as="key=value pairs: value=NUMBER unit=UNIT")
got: value=114 unit=°F
